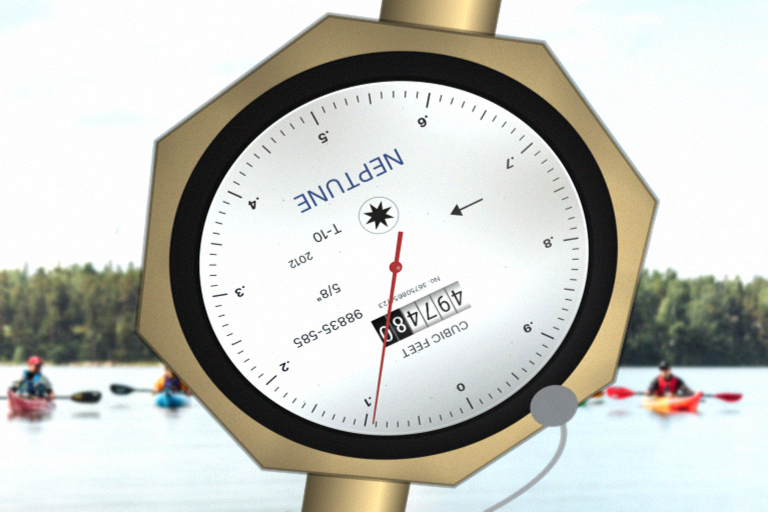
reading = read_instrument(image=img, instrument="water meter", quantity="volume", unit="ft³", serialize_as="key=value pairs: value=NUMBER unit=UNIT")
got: value=497480.09 unit=ft³
